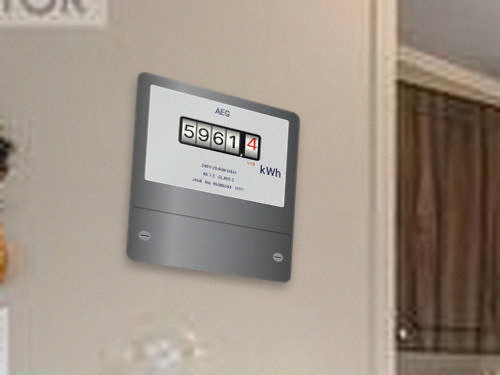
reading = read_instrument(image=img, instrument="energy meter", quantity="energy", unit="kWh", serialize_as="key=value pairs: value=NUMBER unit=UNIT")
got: value=5961.4 unit=kWh
